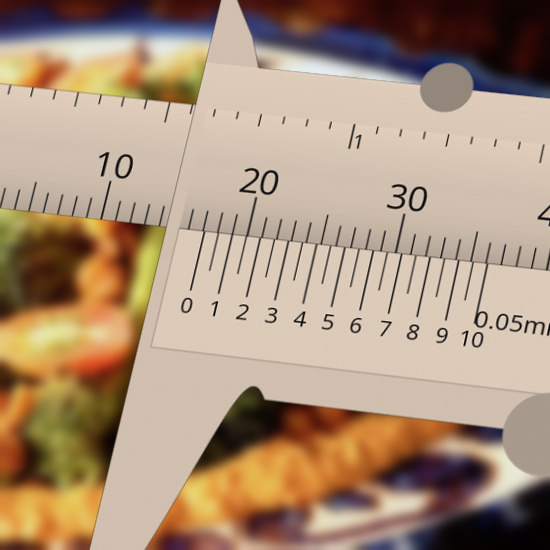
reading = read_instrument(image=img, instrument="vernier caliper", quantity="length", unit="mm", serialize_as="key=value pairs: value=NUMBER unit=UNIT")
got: value=17.1 unit=mm
